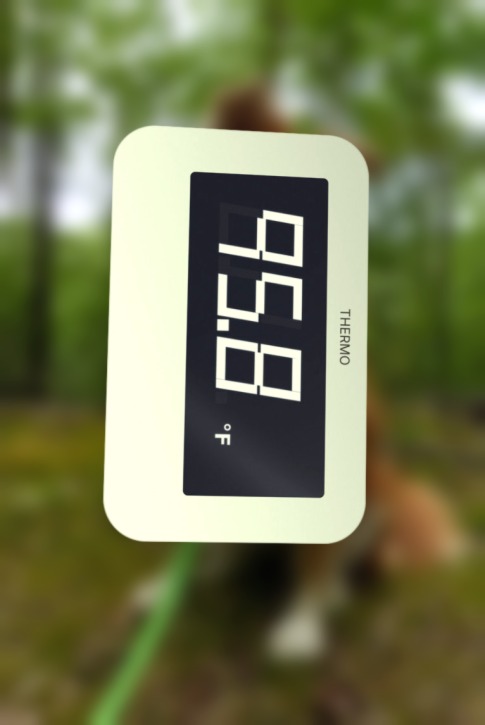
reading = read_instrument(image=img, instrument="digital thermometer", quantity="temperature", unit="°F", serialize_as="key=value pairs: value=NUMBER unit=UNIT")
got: value=95.8 unit=°F
